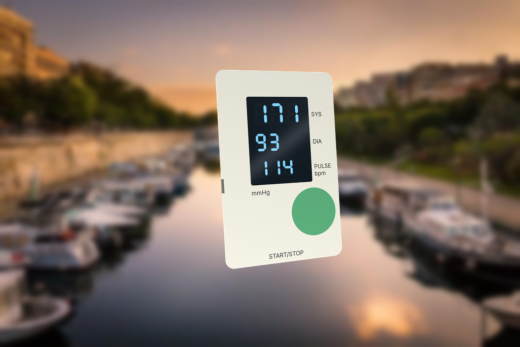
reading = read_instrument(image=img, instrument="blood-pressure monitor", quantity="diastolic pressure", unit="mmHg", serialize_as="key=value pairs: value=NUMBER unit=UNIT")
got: value=93 unit=mmHg
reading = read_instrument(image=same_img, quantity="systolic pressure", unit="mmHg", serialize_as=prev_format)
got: value=171 unit=mmHg
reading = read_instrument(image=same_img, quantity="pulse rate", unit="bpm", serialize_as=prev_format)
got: value=114 unit=bpm
